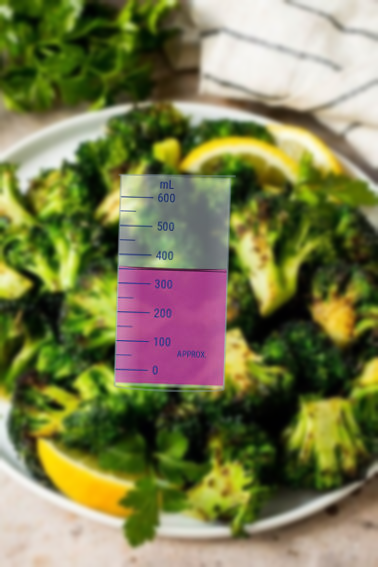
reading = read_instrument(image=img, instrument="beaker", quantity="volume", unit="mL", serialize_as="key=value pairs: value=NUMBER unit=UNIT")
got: value=350 unit=mL
